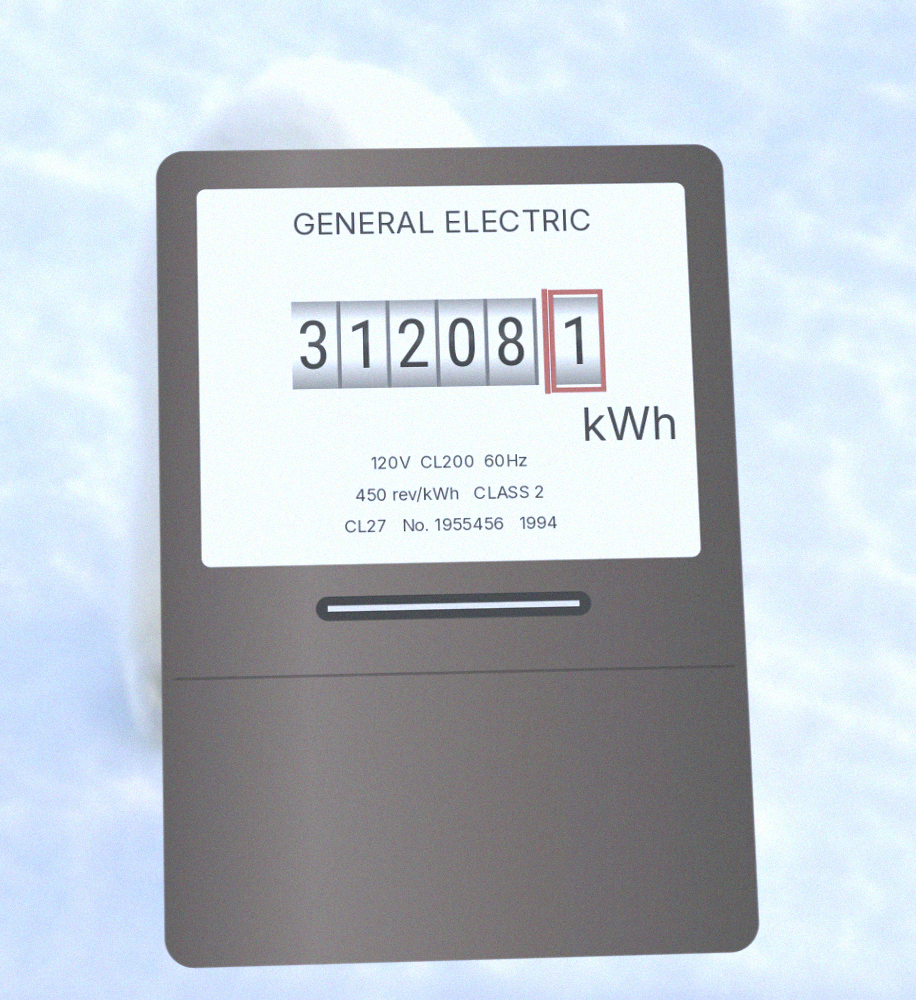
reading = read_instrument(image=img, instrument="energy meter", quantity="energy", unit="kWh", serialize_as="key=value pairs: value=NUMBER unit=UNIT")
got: value=31208.1 unit=kWh
